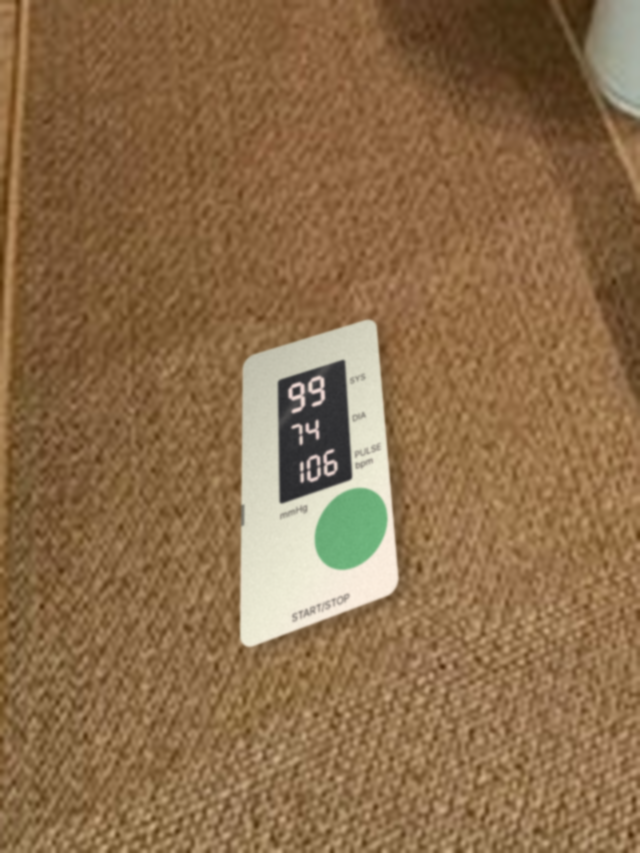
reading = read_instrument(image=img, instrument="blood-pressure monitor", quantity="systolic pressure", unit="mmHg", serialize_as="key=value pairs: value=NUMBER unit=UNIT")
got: value=99 unit=mmHg
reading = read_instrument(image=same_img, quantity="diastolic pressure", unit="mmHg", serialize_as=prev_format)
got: value=74 unit=mmHg
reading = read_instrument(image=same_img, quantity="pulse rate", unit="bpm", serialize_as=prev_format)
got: value=106 unit=bpm
